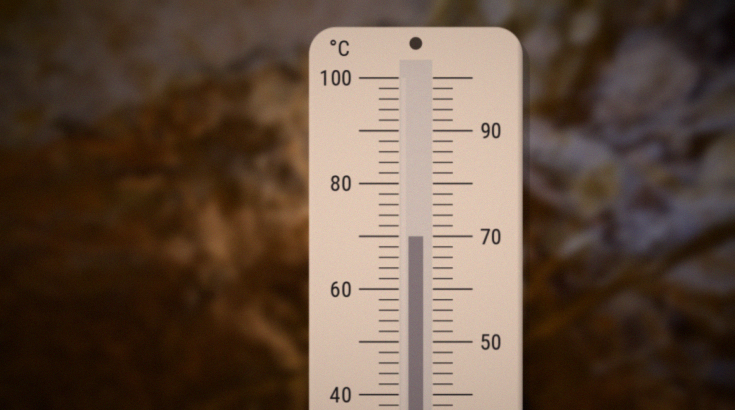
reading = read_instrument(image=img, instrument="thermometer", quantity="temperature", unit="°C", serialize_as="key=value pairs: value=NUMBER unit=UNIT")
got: value=70 unit=°C
